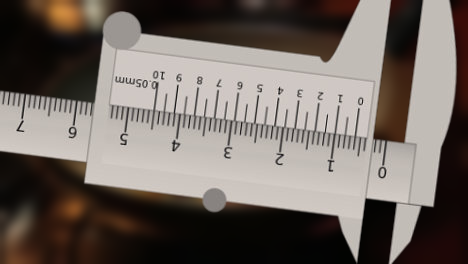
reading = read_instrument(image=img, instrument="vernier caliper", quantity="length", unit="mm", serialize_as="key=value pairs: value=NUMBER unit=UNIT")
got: value=6.0 unit=mm
